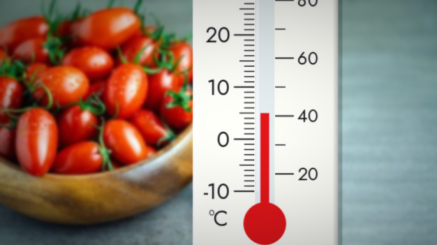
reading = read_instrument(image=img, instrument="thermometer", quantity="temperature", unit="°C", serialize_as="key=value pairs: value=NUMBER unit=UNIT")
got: value=5 unit=°C
